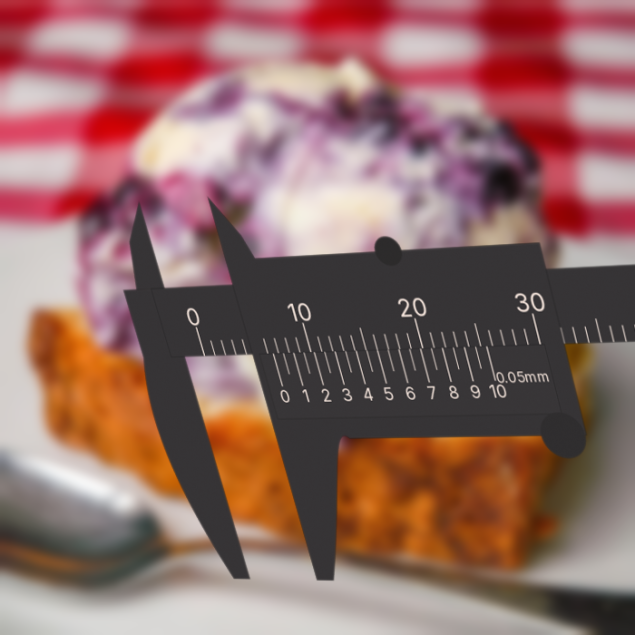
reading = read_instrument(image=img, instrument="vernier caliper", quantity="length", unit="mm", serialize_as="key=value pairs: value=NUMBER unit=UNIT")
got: value=6.5 unit=mm
